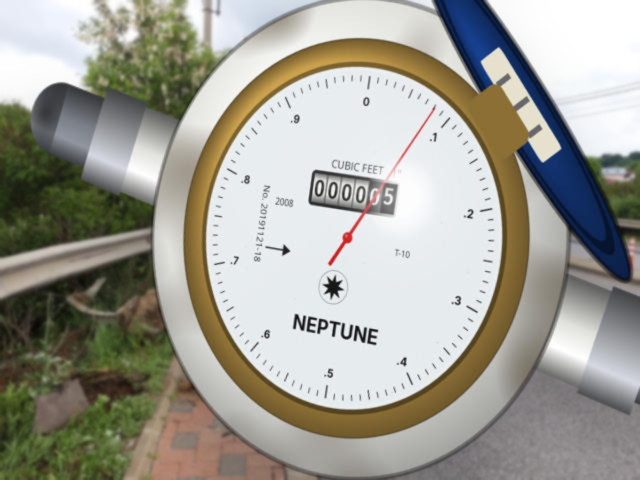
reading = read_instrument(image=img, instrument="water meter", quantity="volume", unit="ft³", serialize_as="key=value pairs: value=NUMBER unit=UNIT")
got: value=5.08 unit=ft³
